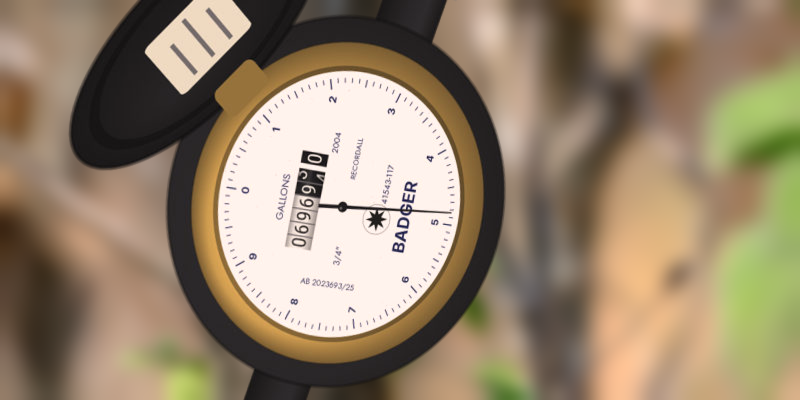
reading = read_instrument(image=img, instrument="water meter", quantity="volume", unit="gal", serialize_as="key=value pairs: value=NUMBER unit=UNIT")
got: value=696934.8 unit=gal
